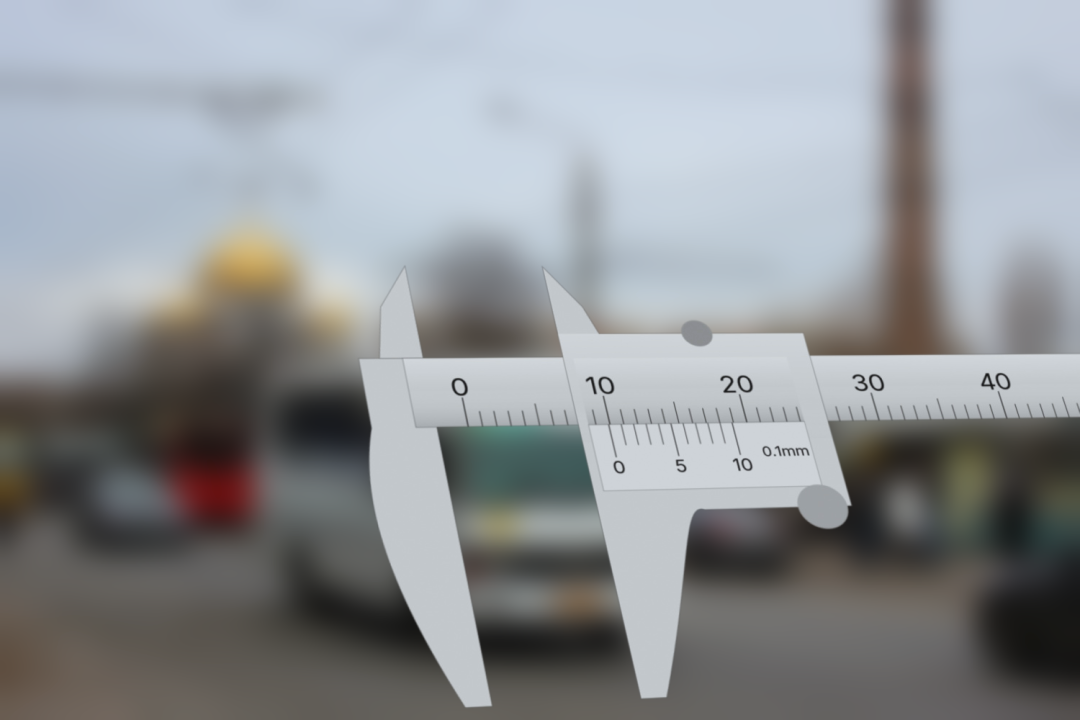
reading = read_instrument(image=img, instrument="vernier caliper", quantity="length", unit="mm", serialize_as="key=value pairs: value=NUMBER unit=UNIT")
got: value=9.9 unit=mm
